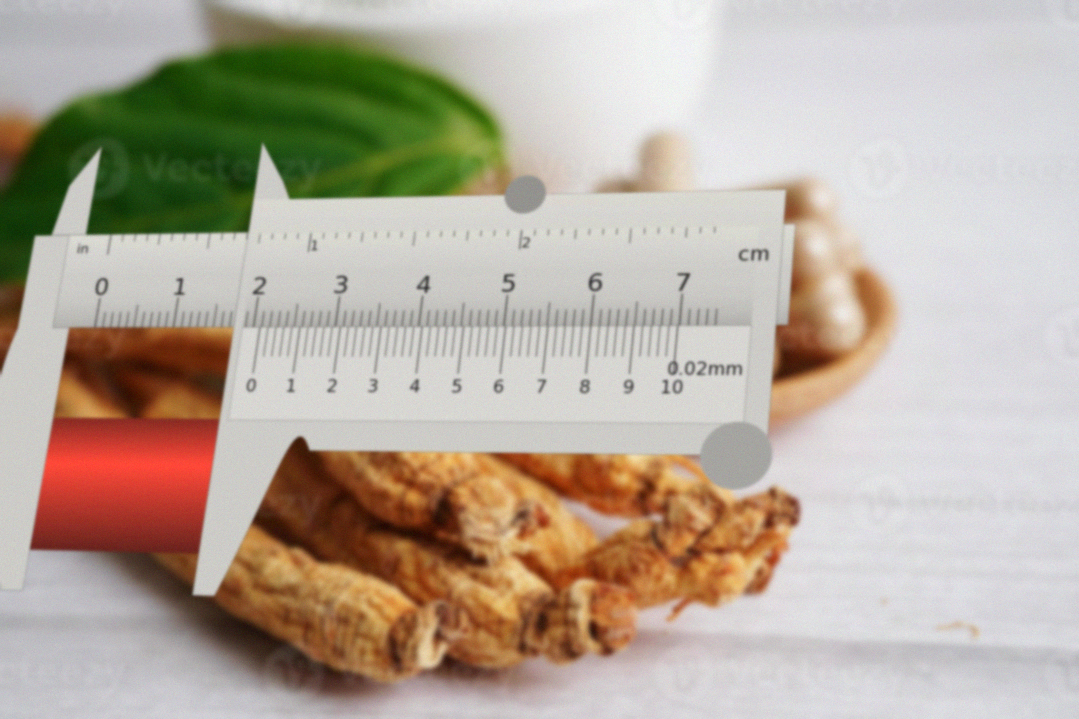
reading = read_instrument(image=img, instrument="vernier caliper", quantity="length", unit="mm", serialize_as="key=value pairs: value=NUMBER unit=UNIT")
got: value=20.8 unit=mm
